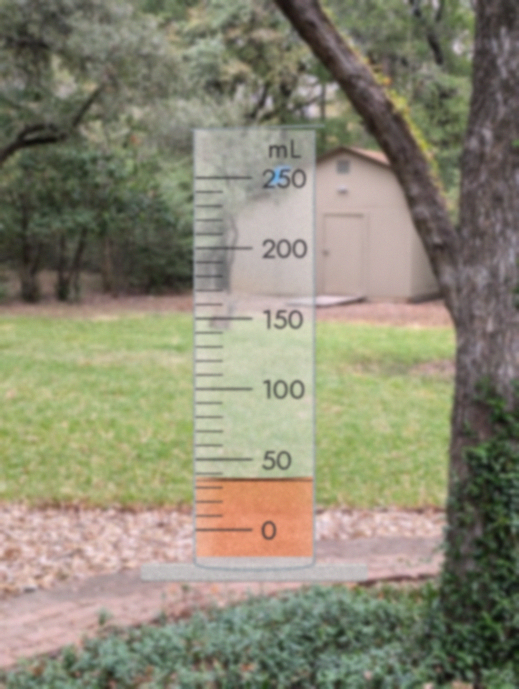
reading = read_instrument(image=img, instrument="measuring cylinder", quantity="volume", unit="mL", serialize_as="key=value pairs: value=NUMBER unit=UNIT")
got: value=35 unit=mL
